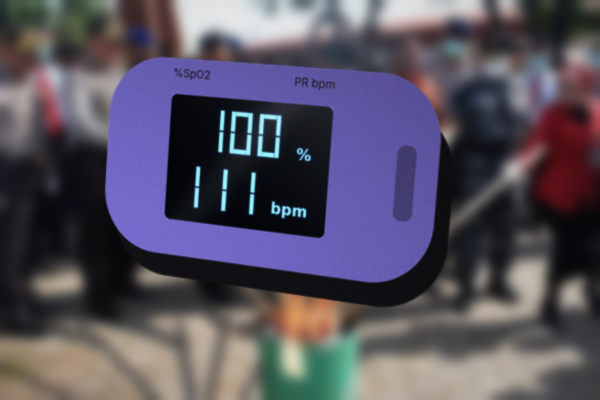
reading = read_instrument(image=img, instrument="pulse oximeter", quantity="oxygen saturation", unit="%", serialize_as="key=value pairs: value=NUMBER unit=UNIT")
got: value=100 unit=%
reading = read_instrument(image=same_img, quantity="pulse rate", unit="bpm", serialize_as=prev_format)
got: value=111 unit=bpm
